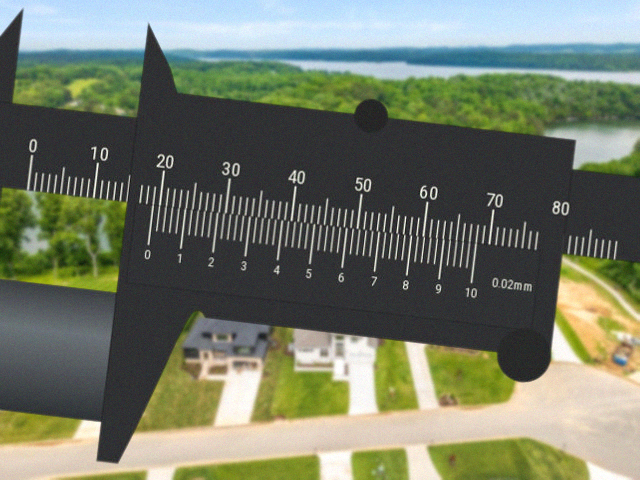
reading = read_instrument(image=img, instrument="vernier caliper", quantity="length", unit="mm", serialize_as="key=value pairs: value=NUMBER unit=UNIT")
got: value=19.0 unit=mm
